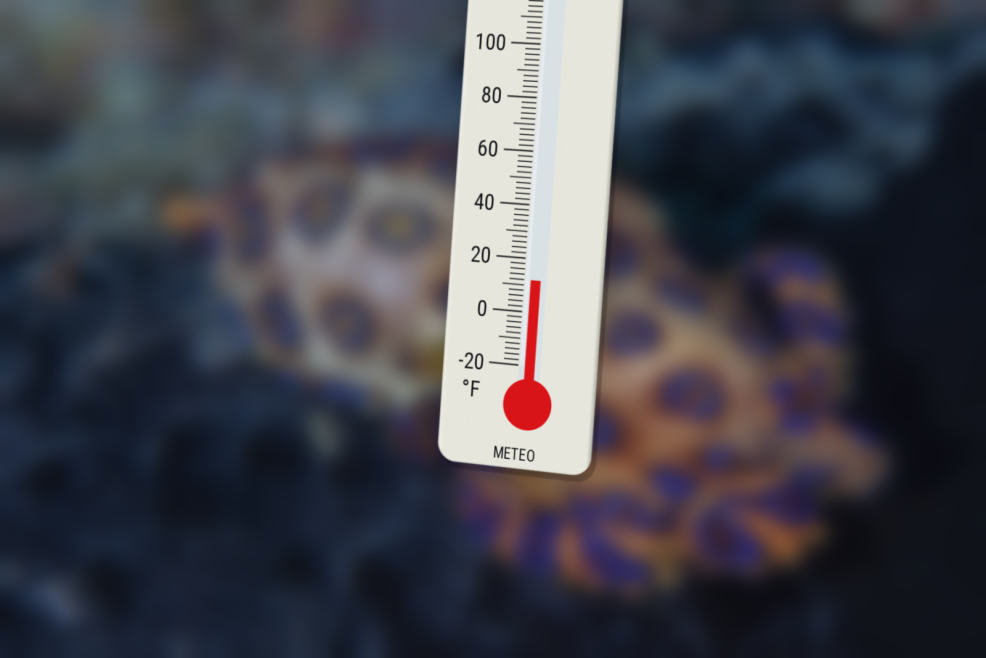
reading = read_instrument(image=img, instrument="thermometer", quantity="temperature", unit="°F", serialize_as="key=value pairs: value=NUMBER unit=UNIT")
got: value=12 unit=°F
